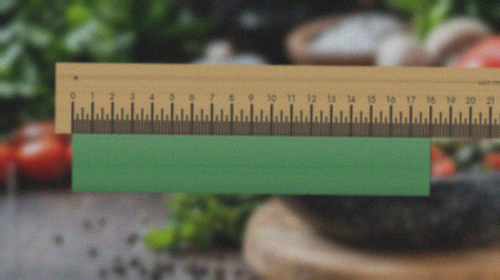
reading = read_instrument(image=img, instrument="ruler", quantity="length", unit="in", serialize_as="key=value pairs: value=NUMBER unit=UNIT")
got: value=18 unit=in
